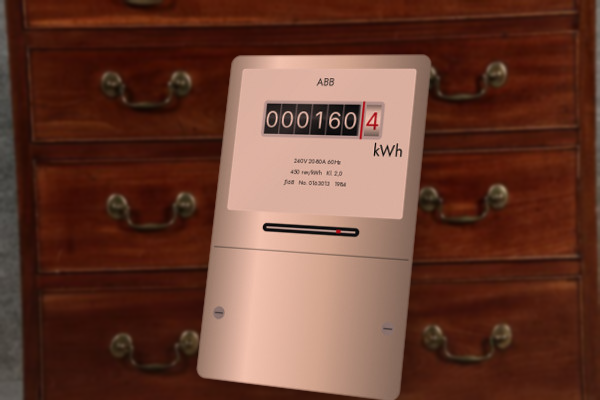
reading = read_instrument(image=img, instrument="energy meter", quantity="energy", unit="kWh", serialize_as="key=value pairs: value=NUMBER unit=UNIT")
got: value=160.4 unit=kWh
